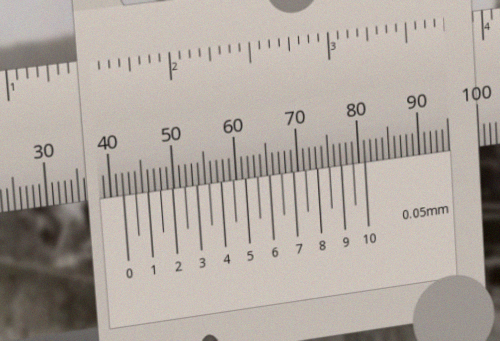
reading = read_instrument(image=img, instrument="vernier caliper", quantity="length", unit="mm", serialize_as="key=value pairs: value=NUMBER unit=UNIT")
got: value=42.0 unit=mm
